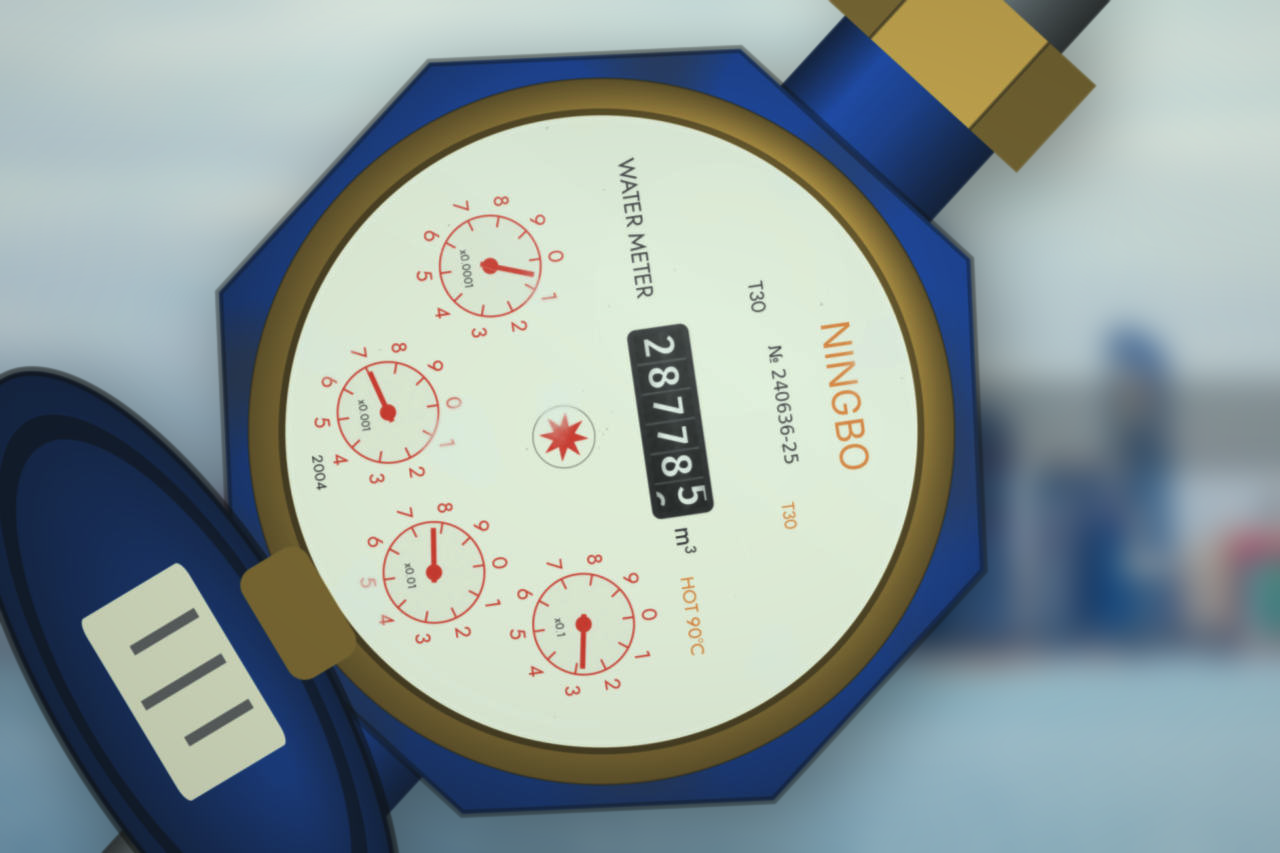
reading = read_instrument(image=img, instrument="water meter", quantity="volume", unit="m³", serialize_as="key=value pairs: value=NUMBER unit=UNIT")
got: value=287785.2770 unit=m³
